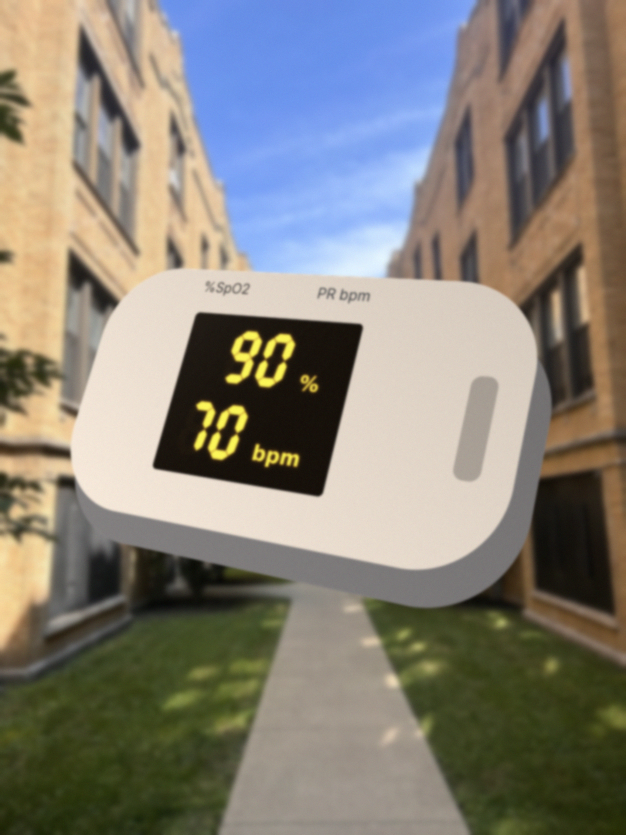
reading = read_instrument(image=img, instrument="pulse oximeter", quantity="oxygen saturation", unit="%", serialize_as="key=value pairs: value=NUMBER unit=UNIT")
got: value=90 unit=%
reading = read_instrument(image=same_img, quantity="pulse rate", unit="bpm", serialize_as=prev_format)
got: value=70 unit=bpm
